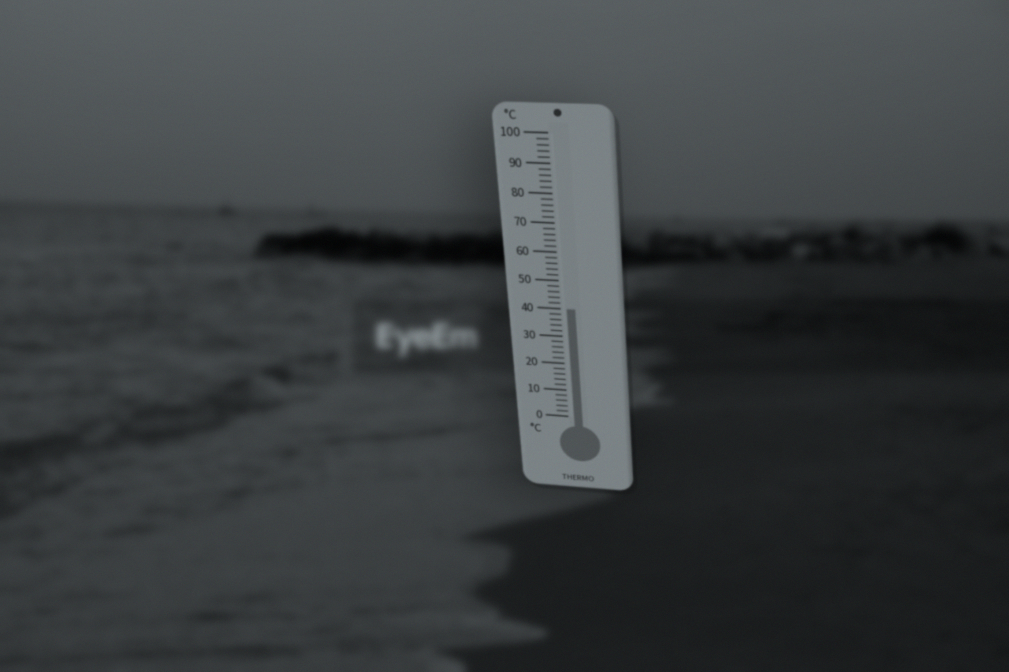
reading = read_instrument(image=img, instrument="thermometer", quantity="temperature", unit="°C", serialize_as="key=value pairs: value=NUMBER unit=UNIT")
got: value=40 unit=°C
